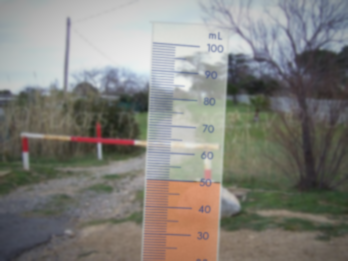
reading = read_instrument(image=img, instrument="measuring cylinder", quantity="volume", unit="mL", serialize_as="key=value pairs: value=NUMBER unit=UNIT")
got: value=50 unit=mL
